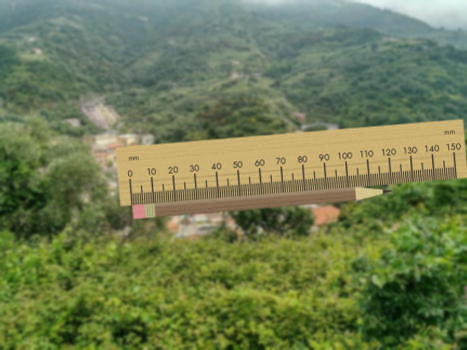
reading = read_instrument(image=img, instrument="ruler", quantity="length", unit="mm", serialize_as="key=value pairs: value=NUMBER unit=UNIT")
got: value=120 unit=mm
